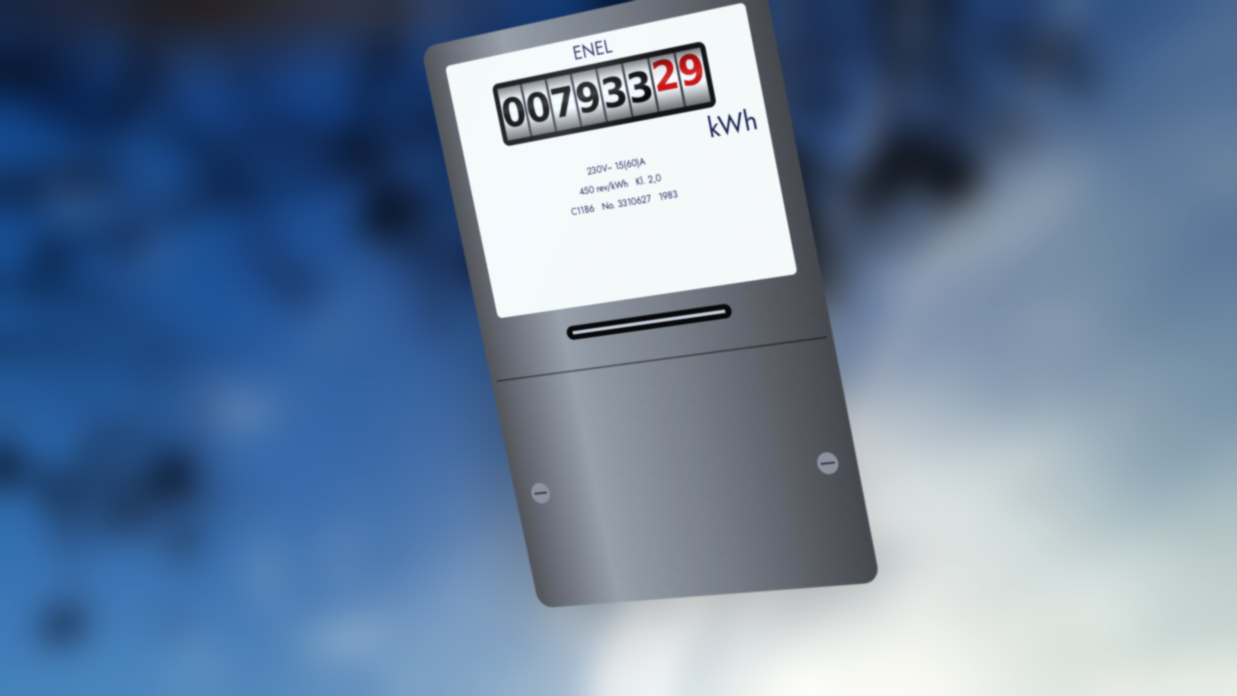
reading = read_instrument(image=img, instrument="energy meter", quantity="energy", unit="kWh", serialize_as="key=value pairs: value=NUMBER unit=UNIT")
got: value=7933.29 unit=kWh
